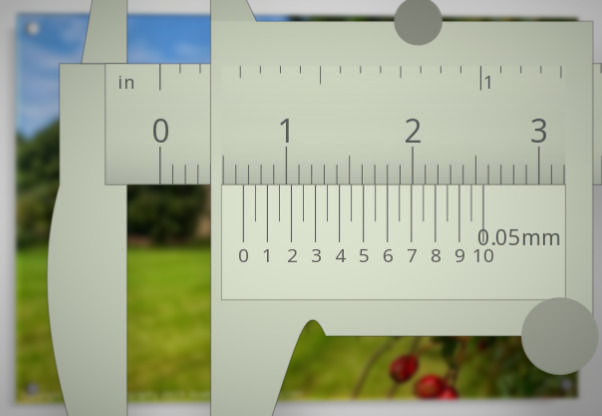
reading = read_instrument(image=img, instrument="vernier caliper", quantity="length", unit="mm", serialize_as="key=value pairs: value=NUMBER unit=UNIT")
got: value=6.6 unit=mm
